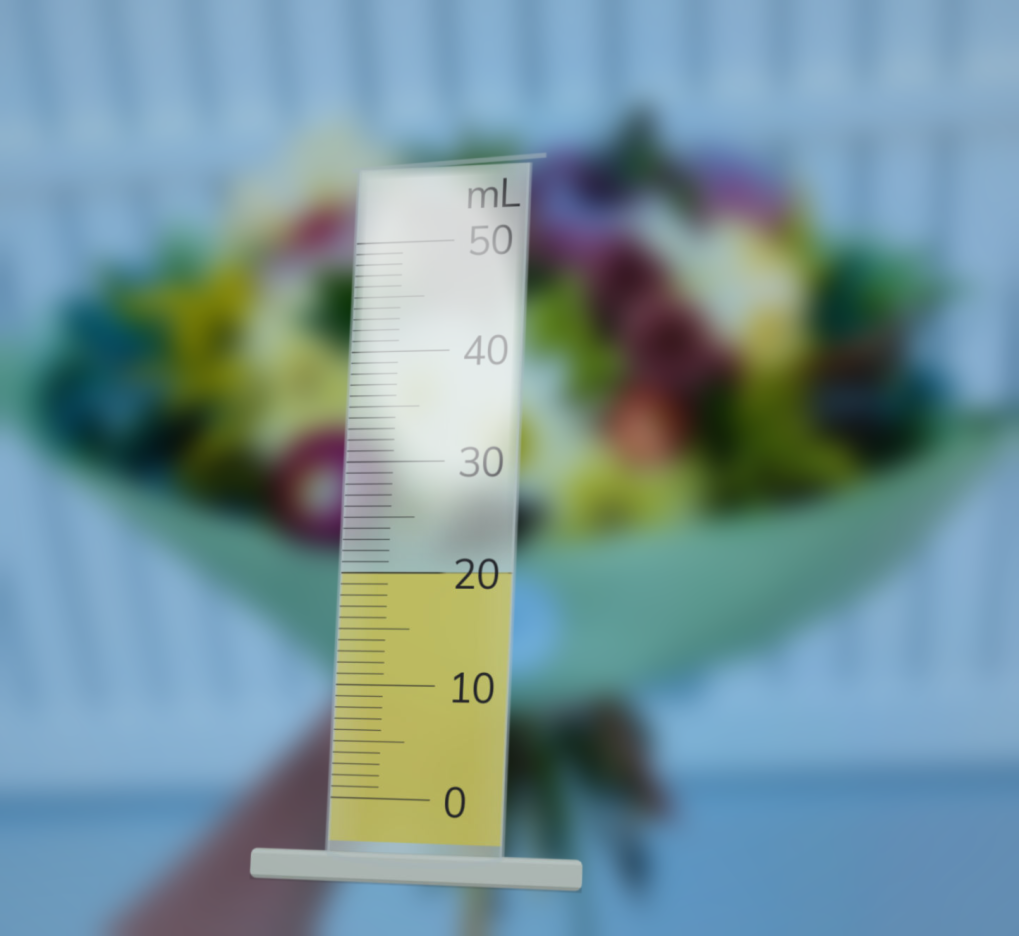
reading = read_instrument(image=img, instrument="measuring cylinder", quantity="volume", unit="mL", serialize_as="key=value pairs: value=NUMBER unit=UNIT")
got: value=20 unit=mL
